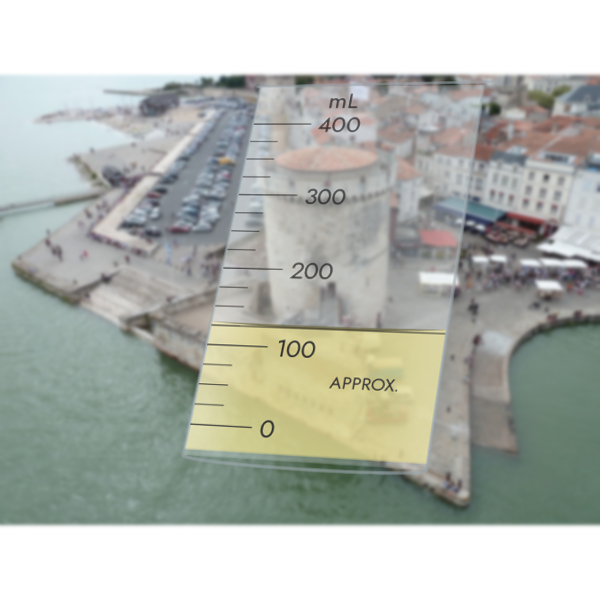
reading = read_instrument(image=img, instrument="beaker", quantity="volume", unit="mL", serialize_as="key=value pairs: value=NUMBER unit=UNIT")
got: value=125 unit=mL
